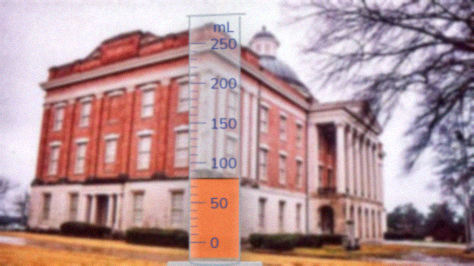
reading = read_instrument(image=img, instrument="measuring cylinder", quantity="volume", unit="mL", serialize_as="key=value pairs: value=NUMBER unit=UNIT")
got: value=80 unit=mL
